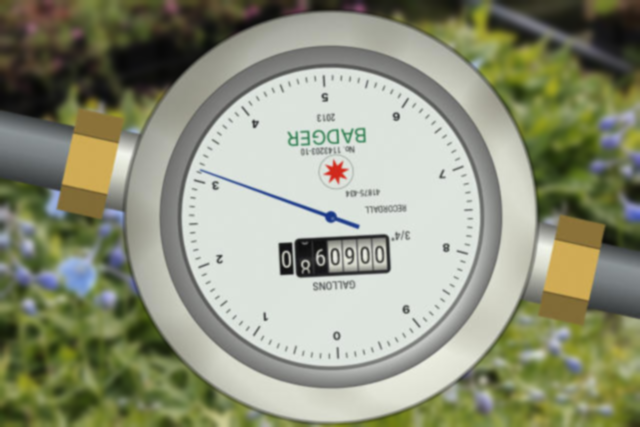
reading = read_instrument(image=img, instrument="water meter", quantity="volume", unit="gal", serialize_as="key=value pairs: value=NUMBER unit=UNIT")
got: value=60983.1 unit=gal
